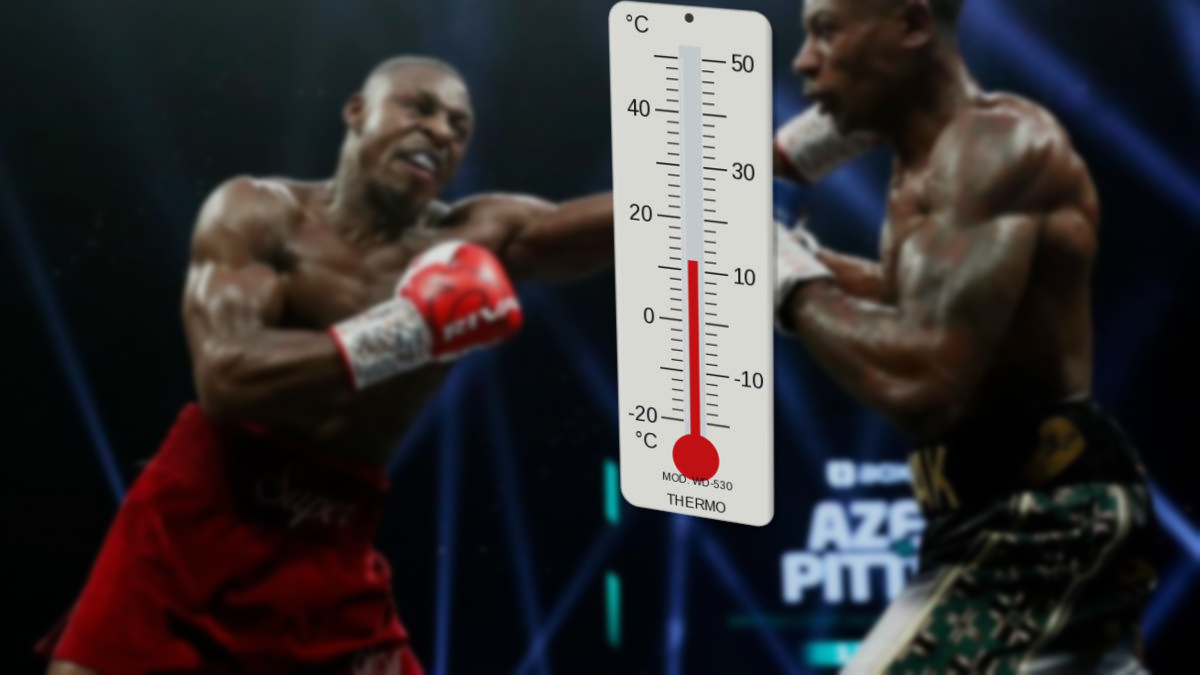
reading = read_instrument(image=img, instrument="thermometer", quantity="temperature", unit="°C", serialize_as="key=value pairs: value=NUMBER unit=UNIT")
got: value=12 unit=°C
